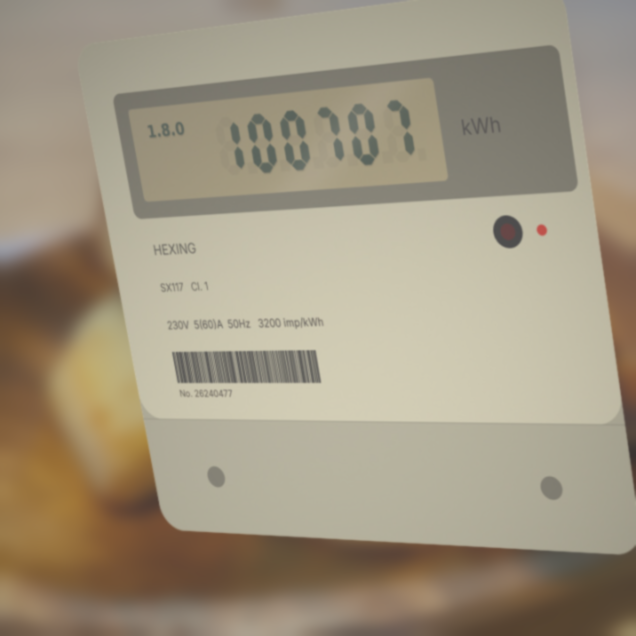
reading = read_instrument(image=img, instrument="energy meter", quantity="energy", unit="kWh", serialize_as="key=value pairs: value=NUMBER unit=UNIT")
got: value=100707 unit=kWh
